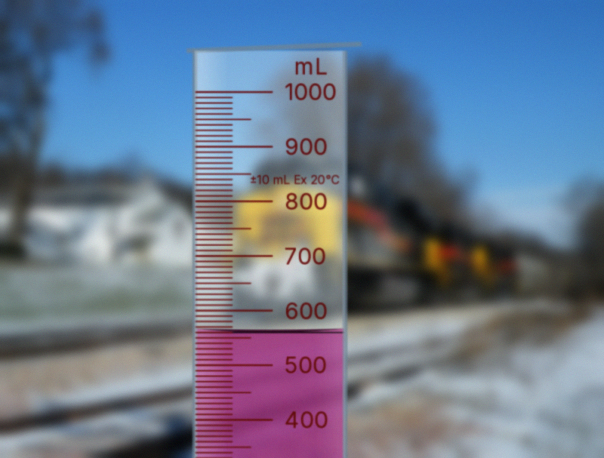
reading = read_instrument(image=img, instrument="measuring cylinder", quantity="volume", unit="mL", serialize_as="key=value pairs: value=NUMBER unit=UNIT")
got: value=560 unit=mL
